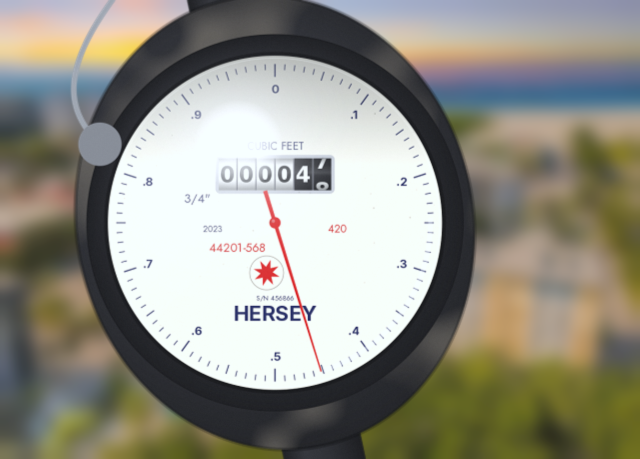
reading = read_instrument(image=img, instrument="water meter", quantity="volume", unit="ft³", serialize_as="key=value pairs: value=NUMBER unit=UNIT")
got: value=47.45 unit=ft³
